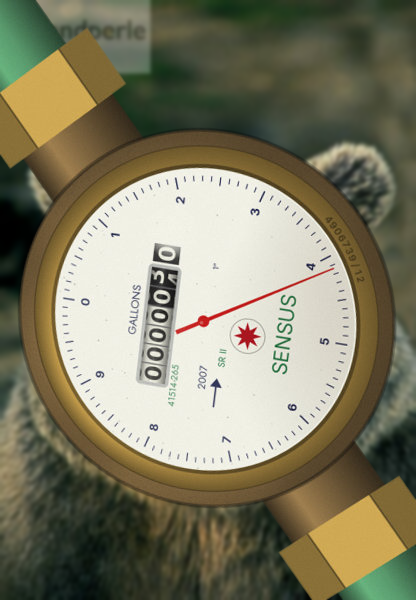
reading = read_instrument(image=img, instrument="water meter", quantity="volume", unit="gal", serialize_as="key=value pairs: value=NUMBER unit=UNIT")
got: value=34.1 unit=gal
